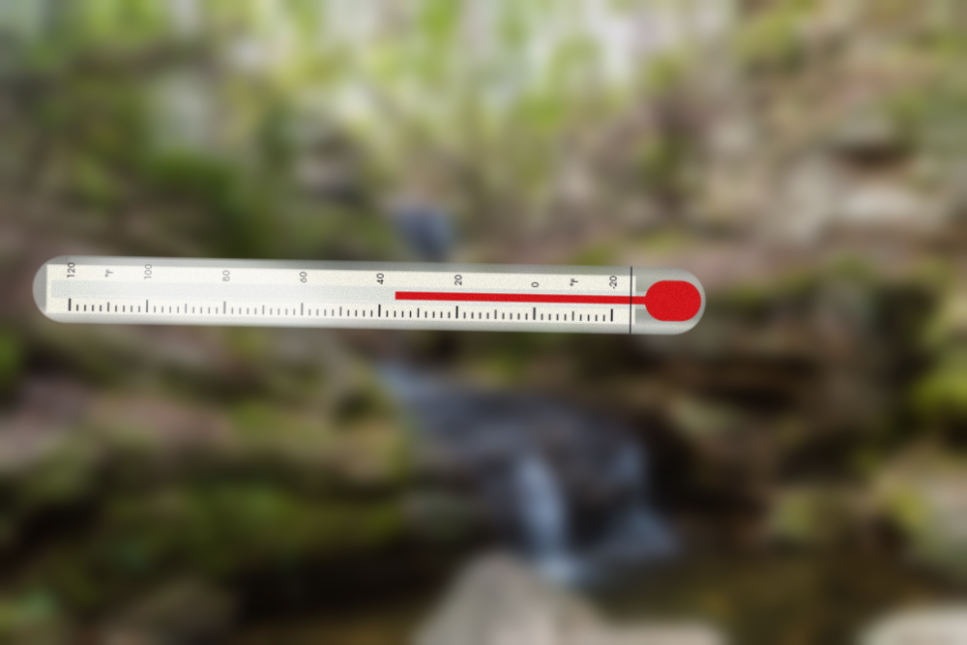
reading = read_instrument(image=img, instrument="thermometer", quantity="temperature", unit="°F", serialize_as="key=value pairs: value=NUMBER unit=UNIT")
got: value=36 unit=°F
